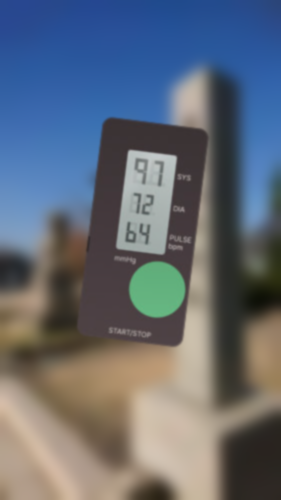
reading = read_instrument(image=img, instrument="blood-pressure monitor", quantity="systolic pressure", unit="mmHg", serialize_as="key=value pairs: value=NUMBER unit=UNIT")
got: value=97 unit=mmHg
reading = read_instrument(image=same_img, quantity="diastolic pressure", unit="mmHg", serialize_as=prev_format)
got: value=72 unit=mmHg
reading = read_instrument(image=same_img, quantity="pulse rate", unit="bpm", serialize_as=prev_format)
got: value=64 unit=bpm
